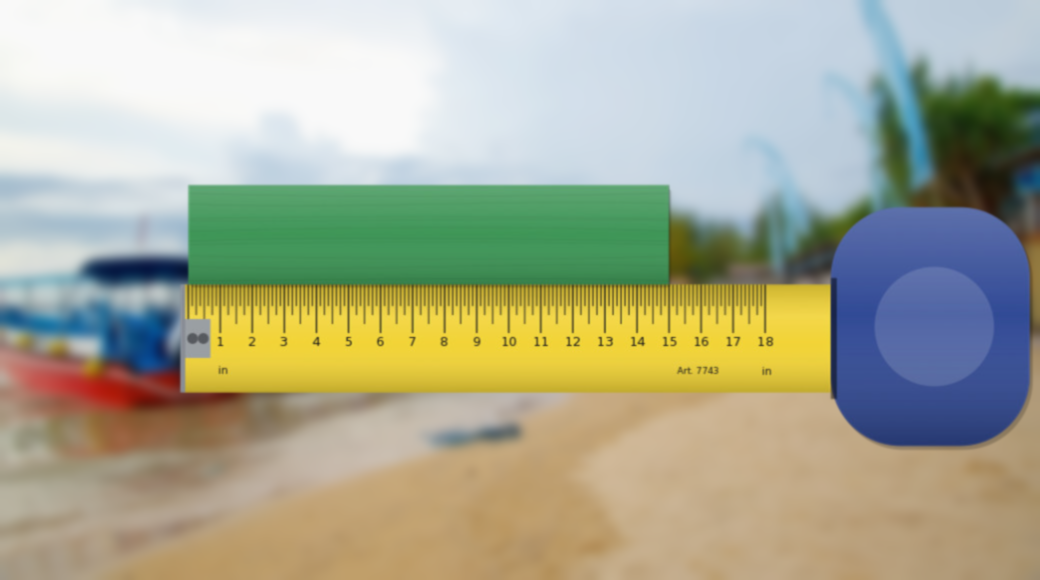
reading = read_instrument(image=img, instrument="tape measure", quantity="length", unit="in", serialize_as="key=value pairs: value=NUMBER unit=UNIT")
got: value=15 unit=in
